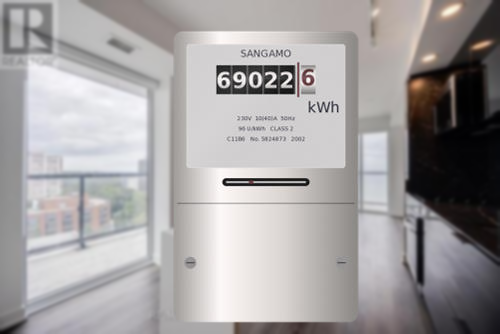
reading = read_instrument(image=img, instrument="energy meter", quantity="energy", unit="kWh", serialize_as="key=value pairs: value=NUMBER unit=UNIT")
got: value=69022.6 unit=kWh
